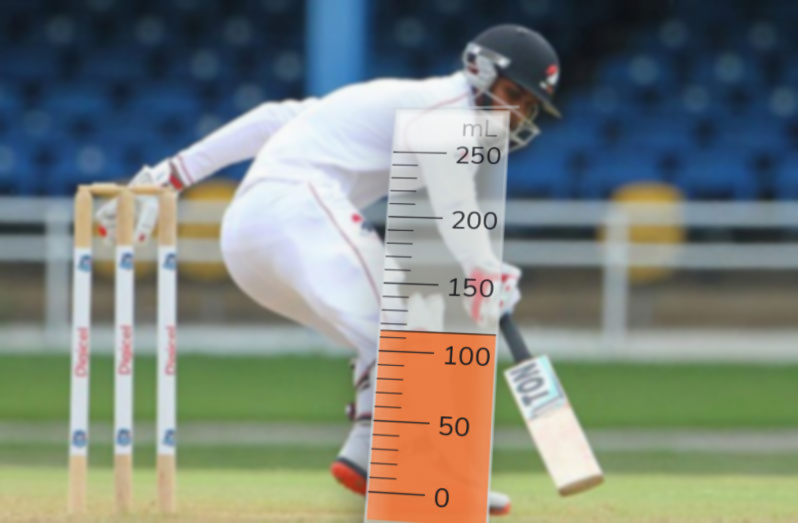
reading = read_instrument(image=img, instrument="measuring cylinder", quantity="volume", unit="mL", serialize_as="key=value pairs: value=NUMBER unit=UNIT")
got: value=115 unit=mL
